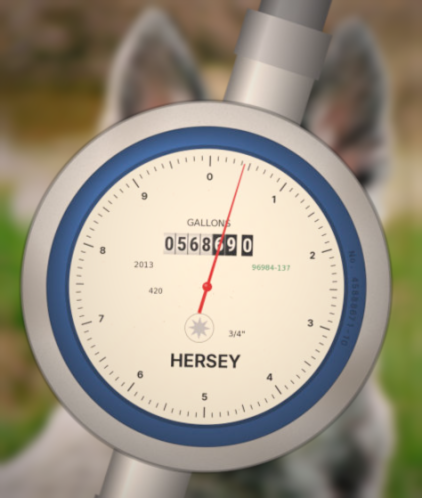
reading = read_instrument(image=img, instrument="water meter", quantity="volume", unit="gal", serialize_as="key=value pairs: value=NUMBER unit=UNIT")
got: value=568690.4 unit=gal
